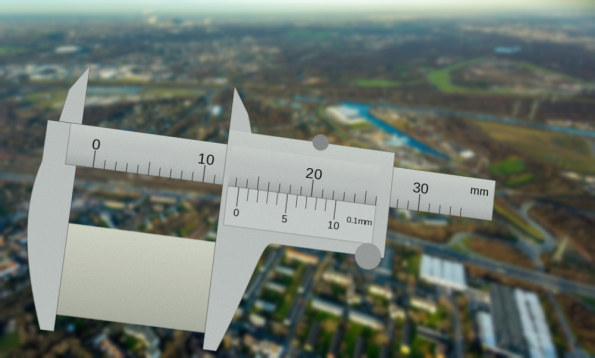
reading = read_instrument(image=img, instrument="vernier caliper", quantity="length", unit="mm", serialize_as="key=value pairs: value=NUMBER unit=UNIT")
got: value=13.3 unit=mm
